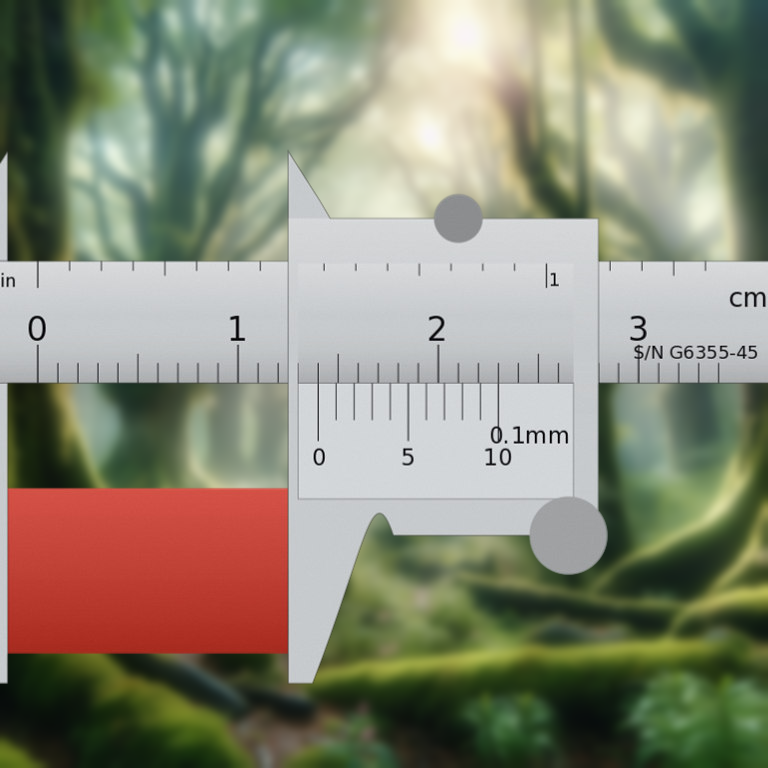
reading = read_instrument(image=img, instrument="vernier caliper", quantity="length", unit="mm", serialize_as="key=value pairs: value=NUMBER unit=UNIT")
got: value=14.0 unit=mm
